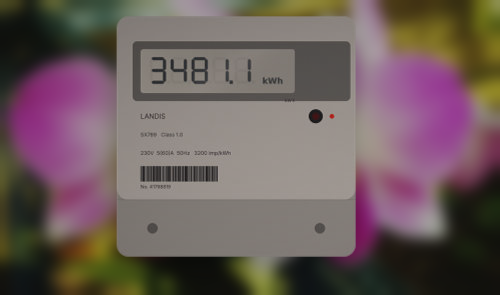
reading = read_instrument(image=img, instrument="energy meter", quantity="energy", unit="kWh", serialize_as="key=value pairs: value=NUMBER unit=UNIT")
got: value=3481.1 unit=kWh
